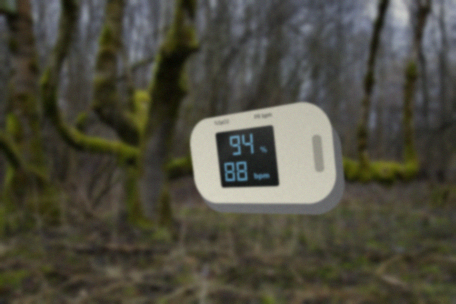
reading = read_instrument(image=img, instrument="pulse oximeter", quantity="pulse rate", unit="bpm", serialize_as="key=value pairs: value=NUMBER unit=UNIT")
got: value=88 unit=bpm
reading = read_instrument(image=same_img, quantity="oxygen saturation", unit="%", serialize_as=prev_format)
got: value=94 unit=%
